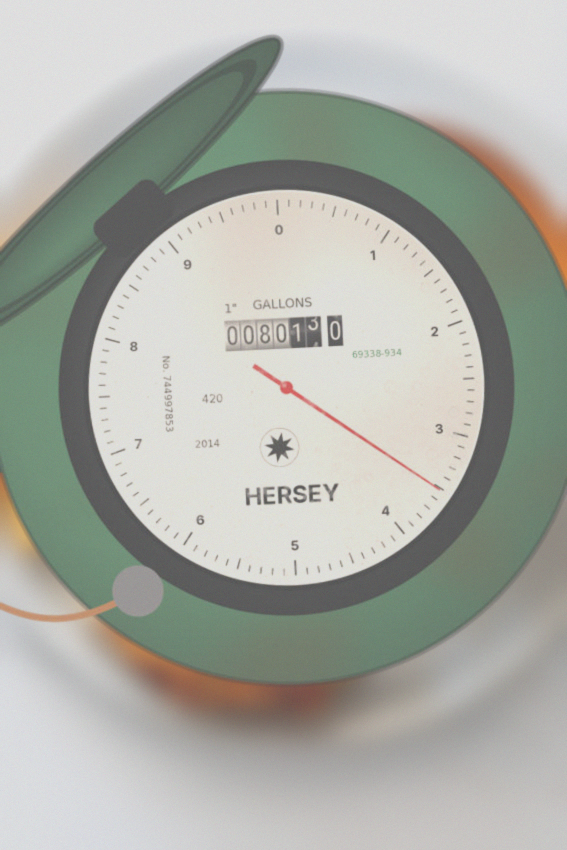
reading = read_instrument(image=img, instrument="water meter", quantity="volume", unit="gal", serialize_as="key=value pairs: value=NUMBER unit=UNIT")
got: value=80133.5 unit=gal
